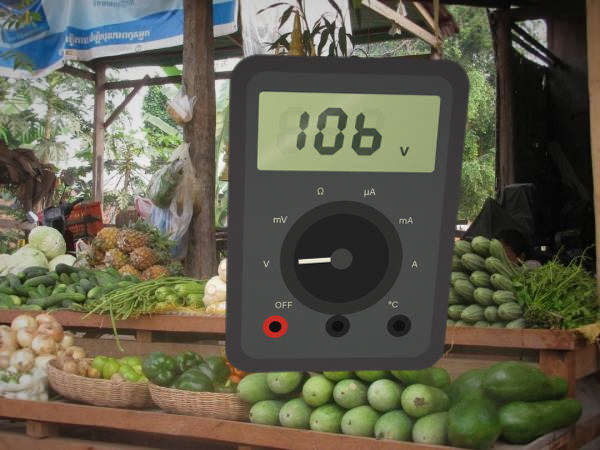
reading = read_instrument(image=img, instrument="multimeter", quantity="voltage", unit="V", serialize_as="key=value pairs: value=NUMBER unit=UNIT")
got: value=106 unit=V
